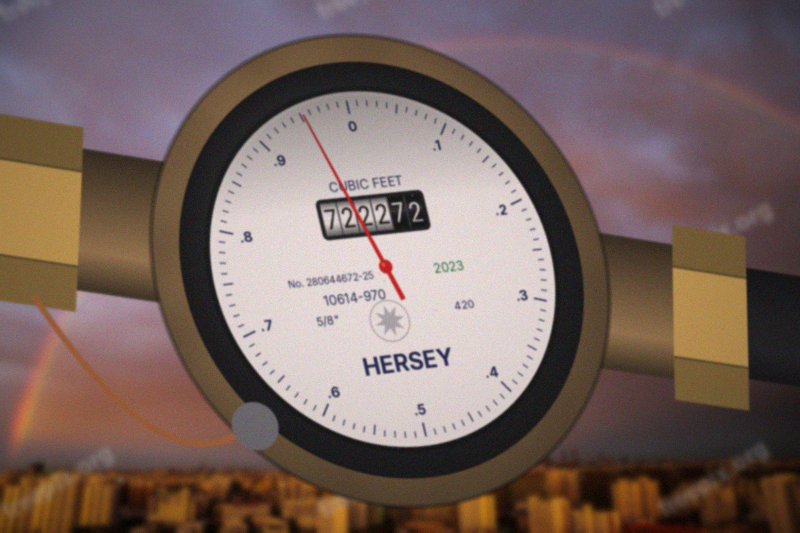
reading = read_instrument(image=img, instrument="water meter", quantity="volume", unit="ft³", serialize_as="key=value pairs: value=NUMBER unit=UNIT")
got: value=722271.95 unit=ft³
